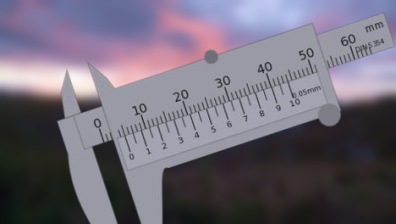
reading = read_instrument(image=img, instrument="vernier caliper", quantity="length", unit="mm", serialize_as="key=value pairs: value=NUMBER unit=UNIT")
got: value=5.0 unit=mm
